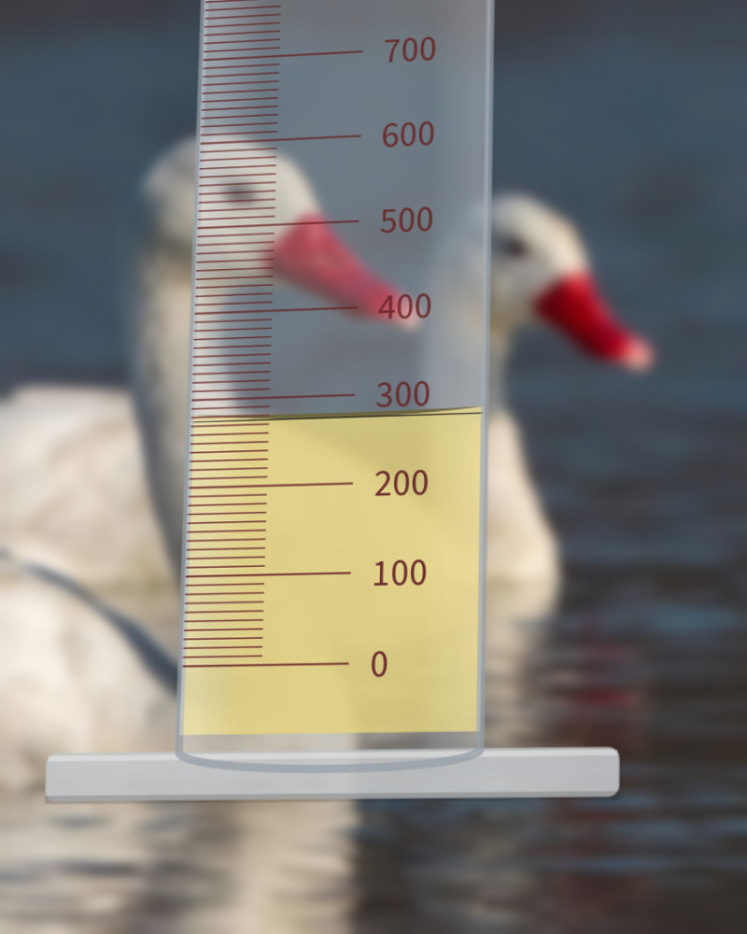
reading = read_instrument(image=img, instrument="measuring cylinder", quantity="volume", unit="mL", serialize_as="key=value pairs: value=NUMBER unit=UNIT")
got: value=275 unit=mL
